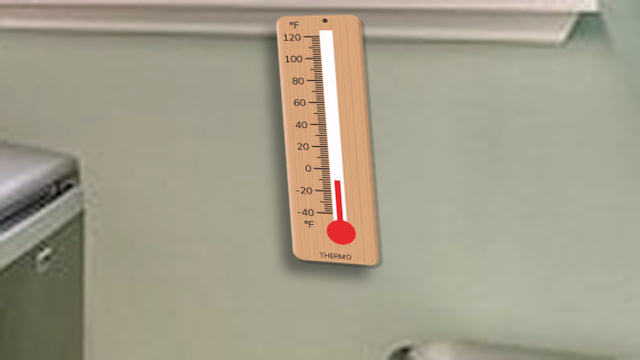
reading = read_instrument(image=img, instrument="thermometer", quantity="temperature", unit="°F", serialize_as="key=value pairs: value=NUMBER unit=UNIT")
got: value=-10 unit=°F
